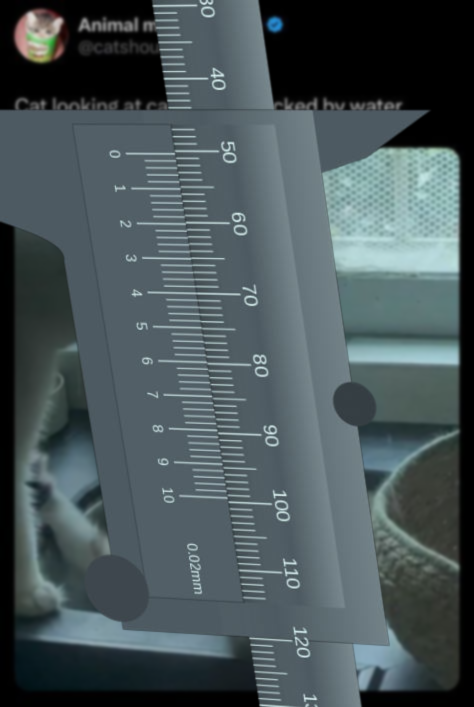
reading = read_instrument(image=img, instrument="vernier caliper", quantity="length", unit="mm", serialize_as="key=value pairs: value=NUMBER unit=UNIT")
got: value=50.4 unit=mm
